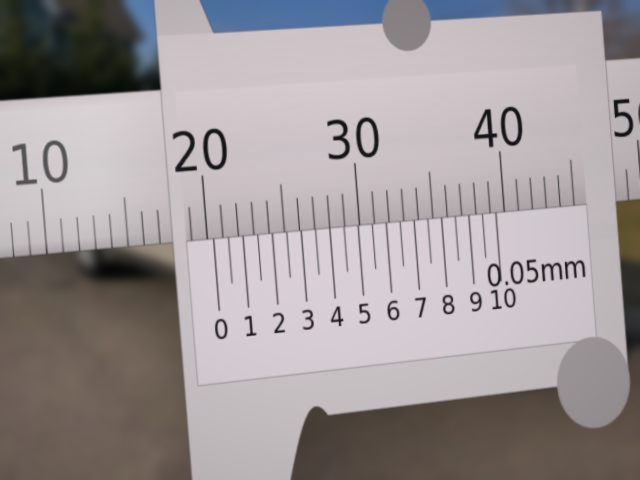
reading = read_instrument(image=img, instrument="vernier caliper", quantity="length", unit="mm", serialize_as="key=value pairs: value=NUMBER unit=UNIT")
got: value=20.4 unit=mm
